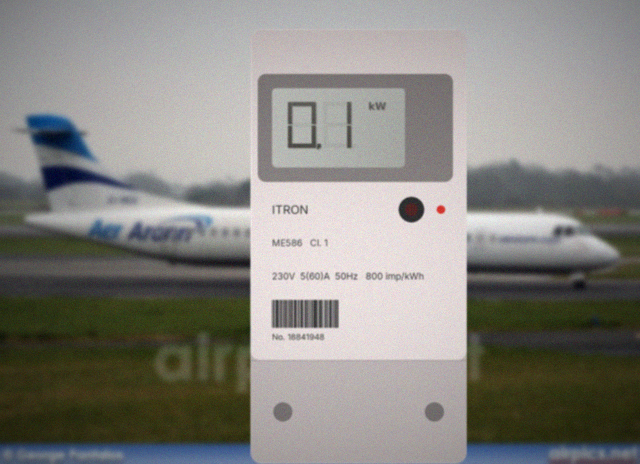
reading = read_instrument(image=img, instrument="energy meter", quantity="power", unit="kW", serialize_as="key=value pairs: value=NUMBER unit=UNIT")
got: value=0.1 unit=kW
